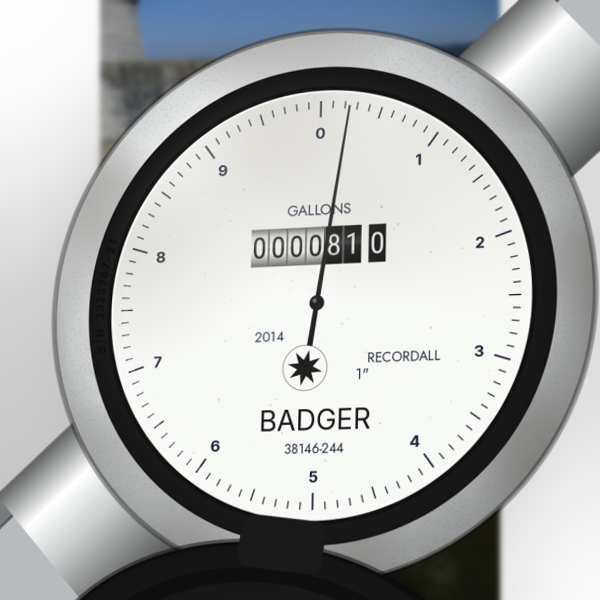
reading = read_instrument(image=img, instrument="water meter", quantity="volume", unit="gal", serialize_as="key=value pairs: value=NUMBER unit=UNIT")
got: value=810.2 unit=gal
